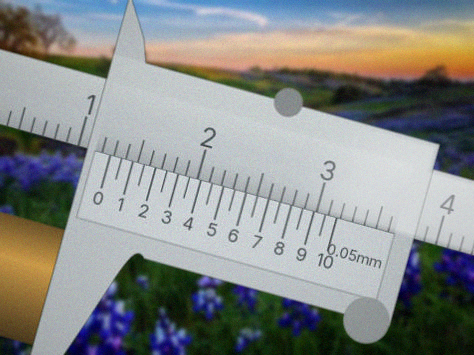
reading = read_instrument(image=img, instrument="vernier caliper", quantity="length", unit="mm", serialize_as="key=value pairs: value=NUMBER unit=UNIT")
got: value=12.7 unit=mm
